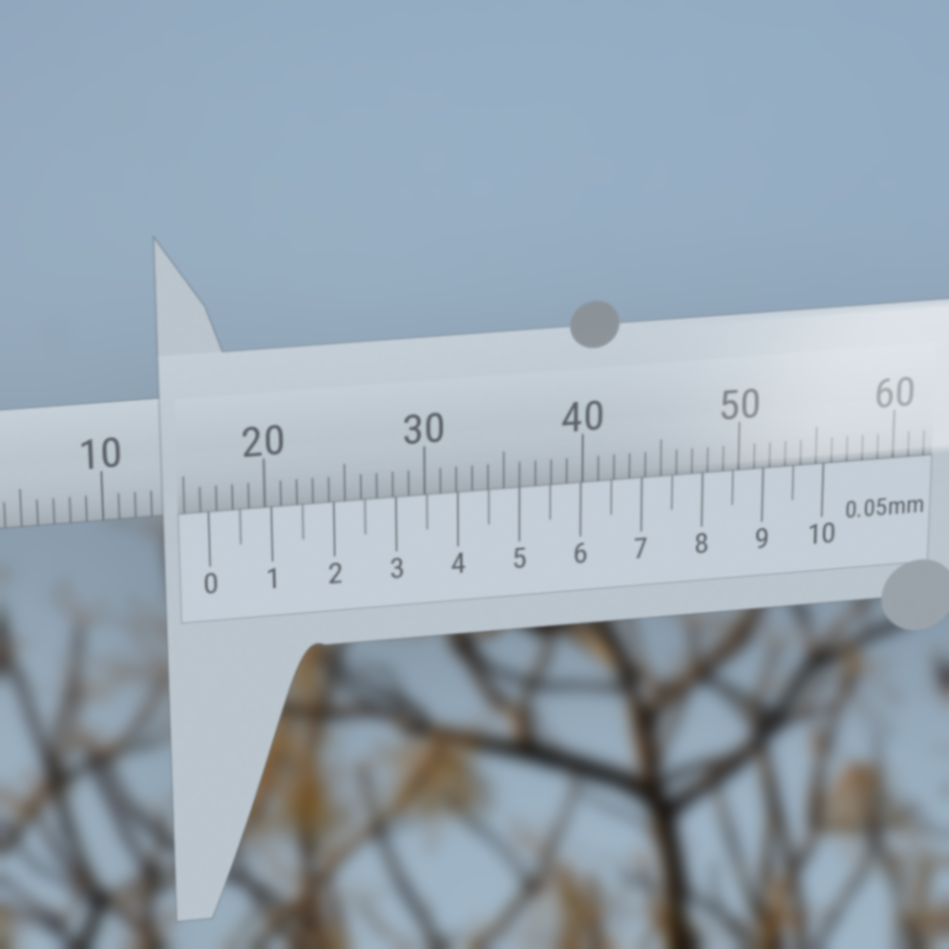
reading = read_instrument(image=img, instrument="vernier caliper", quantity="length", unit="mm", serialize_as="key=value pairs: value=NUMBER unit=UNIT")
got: value=16.5 unit=mm
